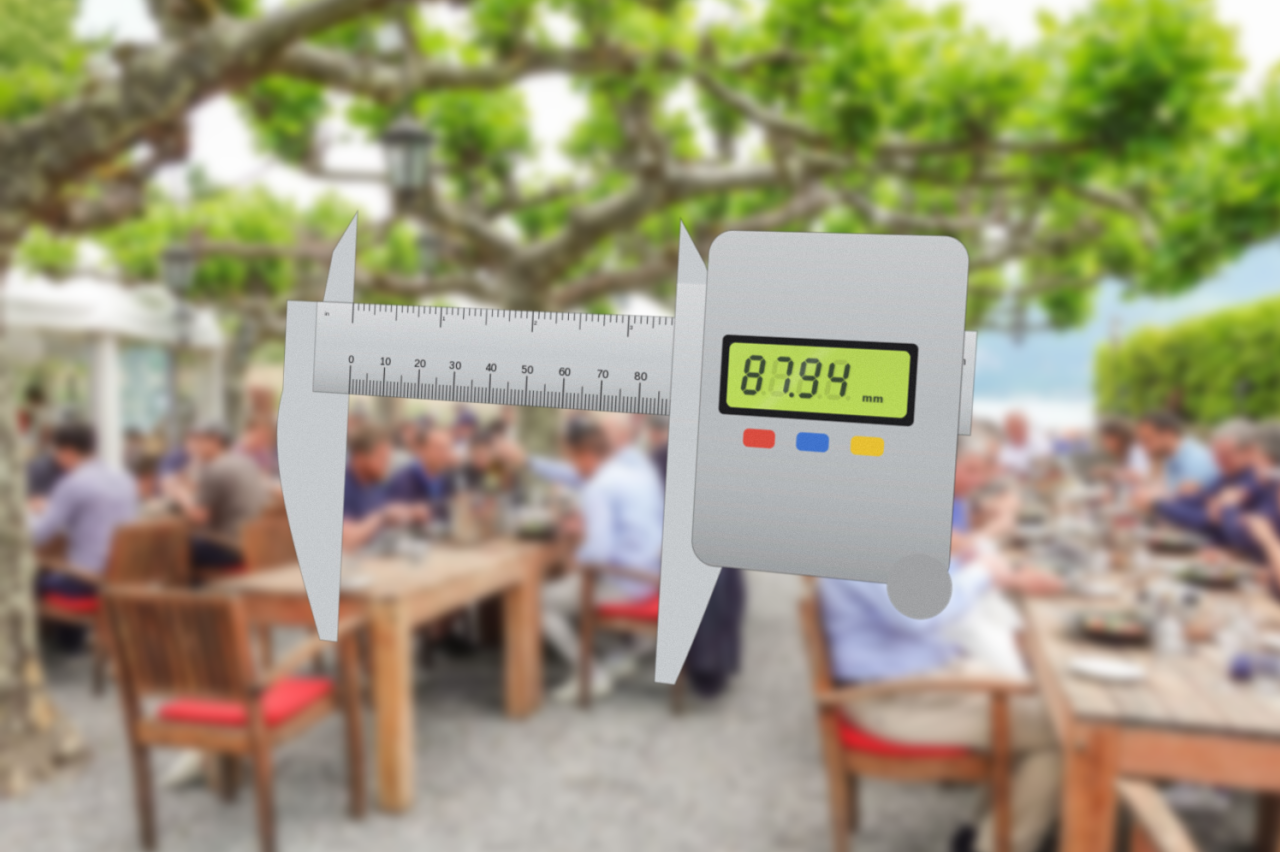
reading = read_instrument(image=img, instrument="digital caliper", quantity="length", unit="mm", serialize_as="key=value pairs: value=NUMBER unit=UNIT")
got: value=87.94 unit=mm
